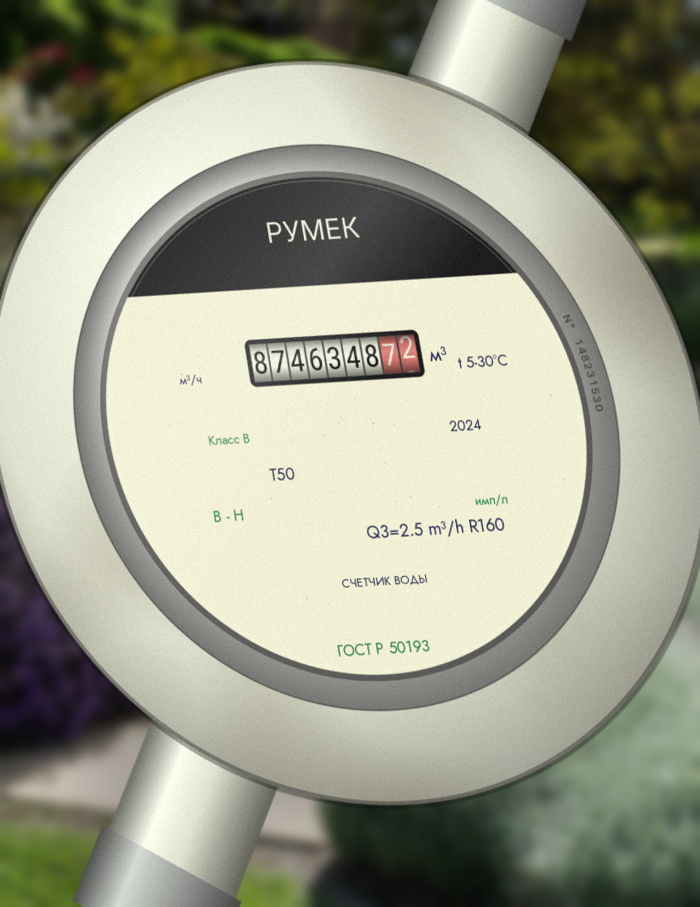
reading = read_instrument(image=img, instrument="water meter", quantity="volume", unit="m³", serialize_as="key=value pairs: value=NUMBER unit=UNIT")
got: value=8746348.72 unit=m³
